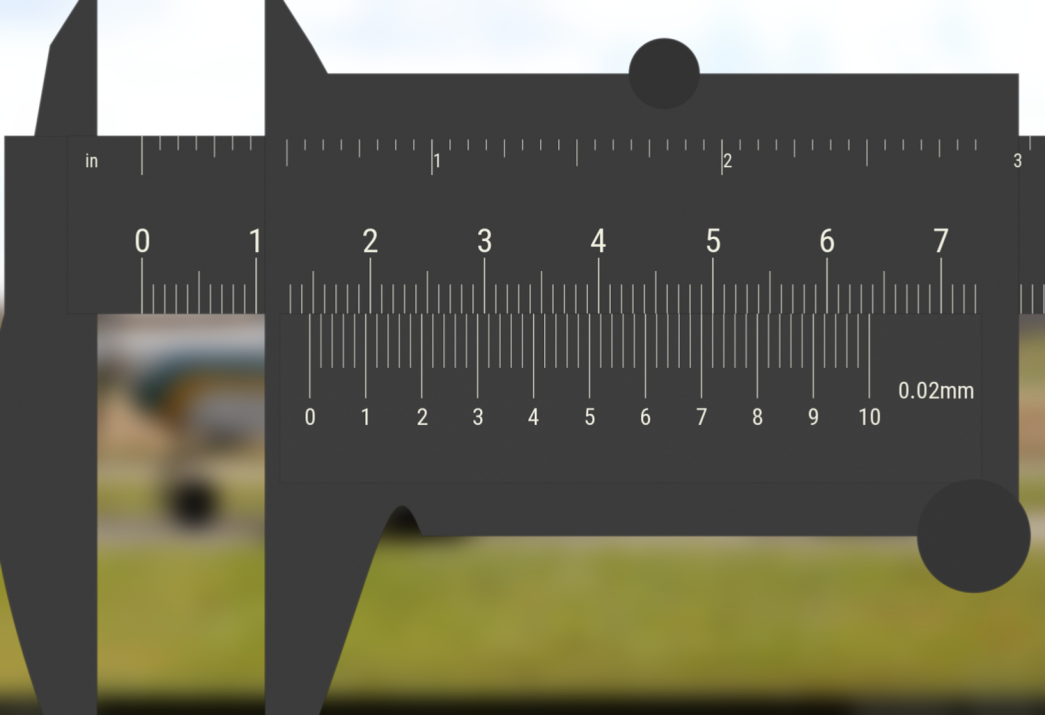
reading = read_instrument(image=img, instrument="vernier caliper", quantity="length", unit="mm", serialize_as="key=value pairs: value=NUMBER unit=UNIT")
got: value=14.7 unit=mm
